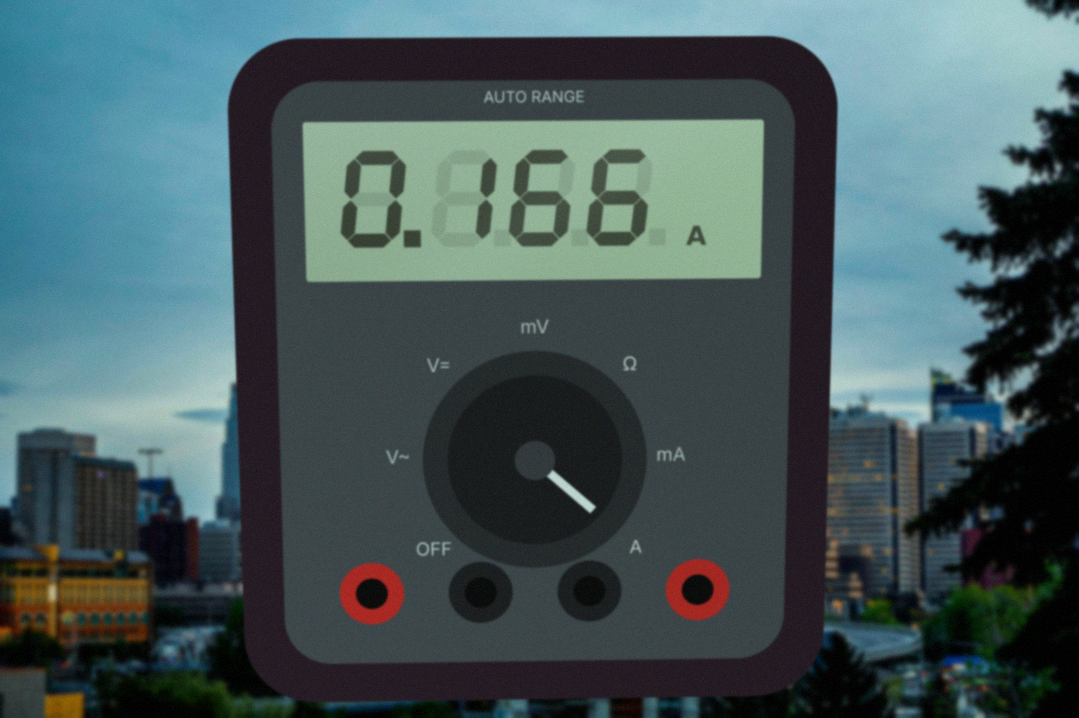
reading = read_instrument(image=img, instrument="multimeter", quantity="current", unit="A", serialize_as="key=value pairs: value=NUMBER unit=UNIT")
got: value=0.166 unit=A
